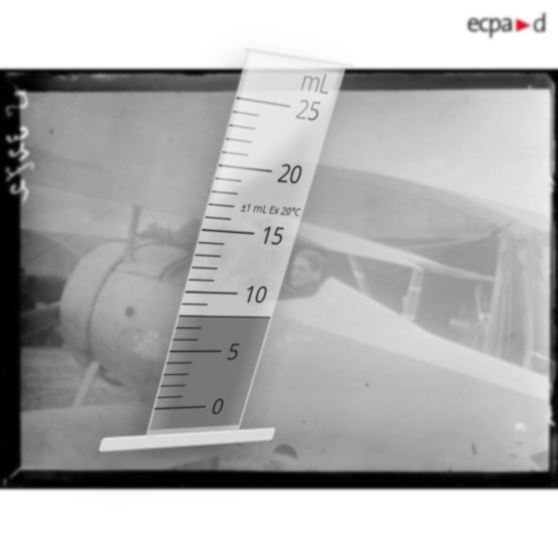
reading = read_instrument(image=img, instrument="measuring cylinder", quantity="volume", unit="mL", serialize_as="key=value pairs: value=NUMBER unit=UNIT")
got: value=8 unit=mL
